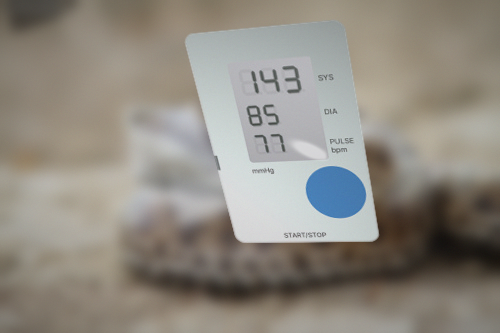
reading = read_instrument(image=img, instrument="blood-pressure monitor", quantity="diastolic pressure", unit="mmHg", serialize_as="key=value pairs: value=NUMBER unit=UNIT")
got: value=85 unit=mmHg
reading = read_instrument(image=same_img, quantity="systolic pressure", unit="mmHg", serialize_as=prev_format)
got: value=143 unit=mmHg
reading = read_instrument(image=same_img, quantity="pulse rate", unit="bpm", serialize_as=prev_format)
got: value=77 unit=bpm
